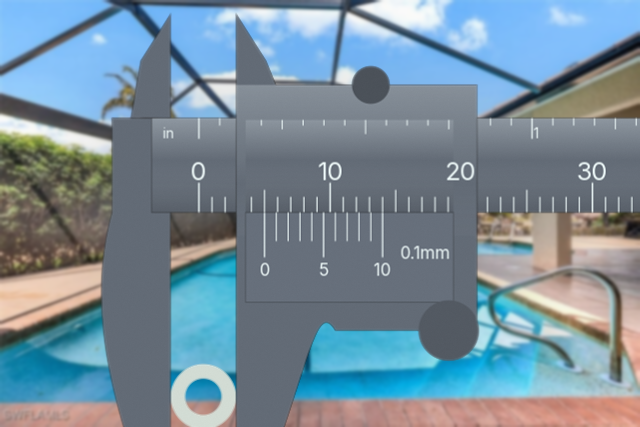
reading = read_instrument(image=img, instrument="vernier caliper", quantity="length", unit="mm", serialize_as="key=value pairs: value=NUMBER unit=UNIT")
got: value=5.0 unit=mm
